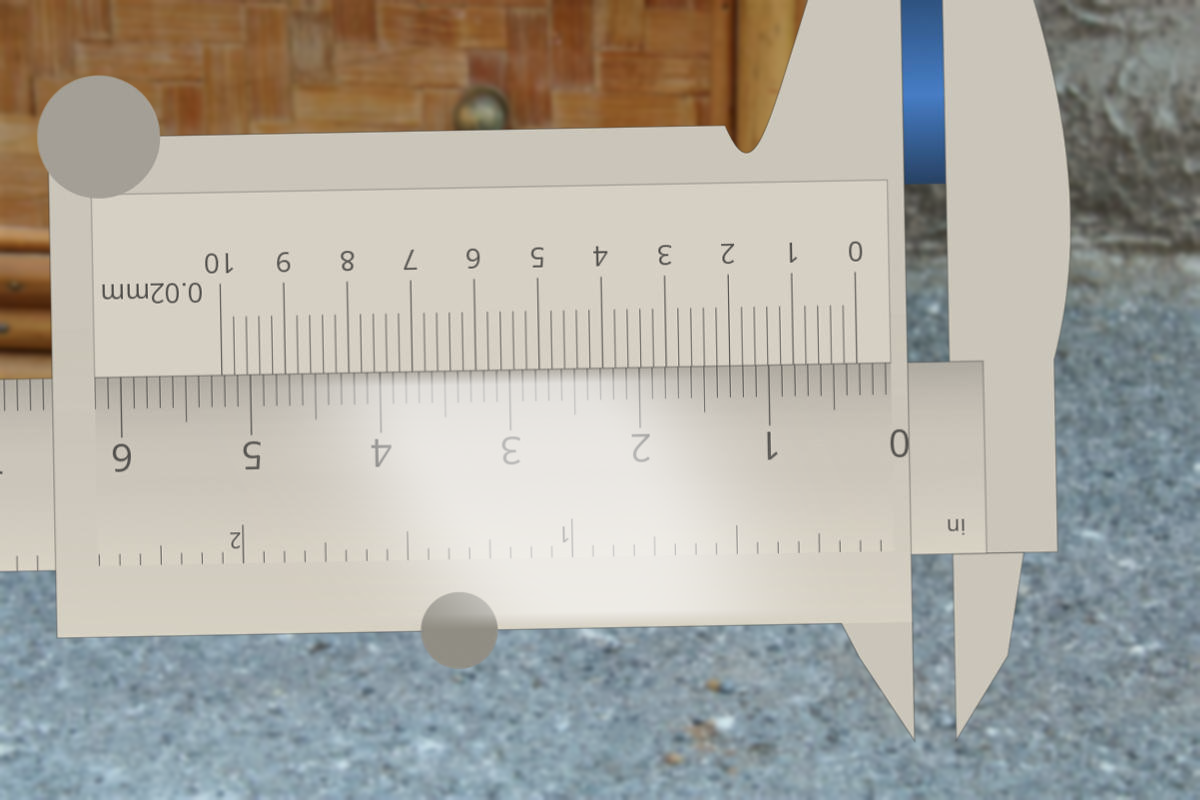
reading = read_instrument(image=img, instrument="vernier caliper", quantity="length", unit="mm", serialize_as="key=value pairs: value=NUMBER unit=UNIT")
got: value=3.2 unit=mm
